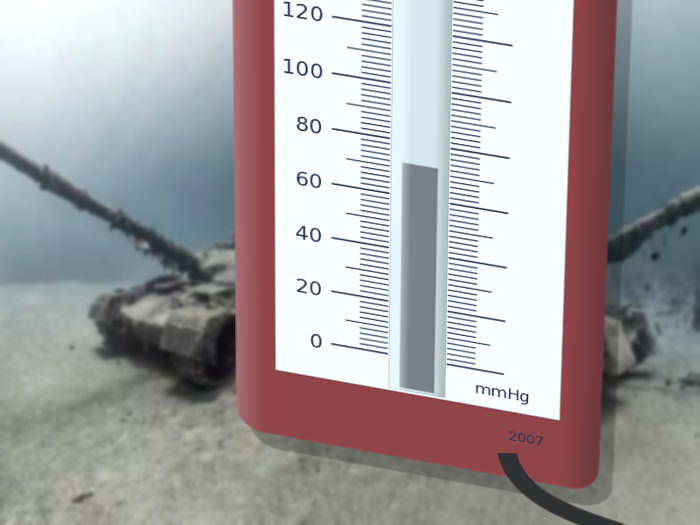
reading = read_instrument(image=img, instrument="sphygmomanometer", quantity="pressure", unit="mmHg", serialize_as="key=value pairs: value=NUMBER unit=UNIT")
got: value=72 unit=mmHg
